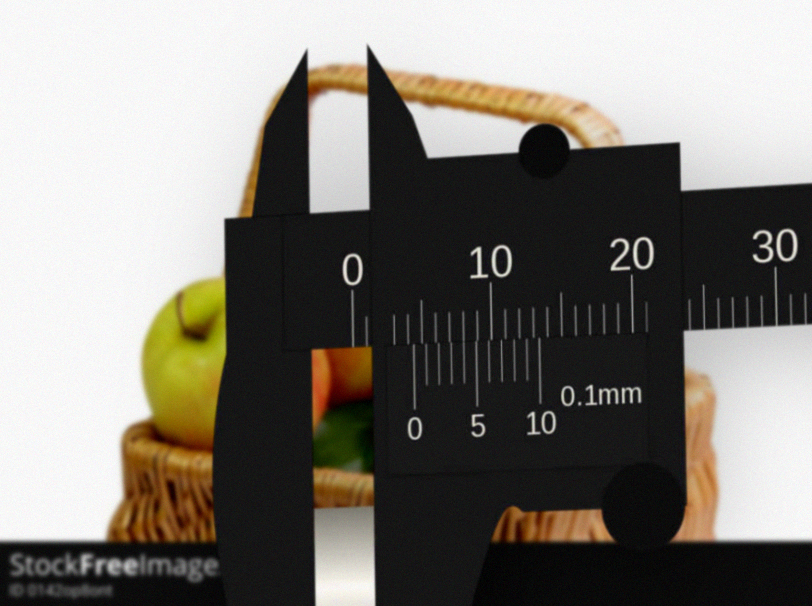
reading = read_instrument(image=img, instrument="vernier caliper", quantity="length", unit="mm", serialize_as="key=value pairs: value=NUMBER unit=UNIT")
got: value=4.4 unit=mm
